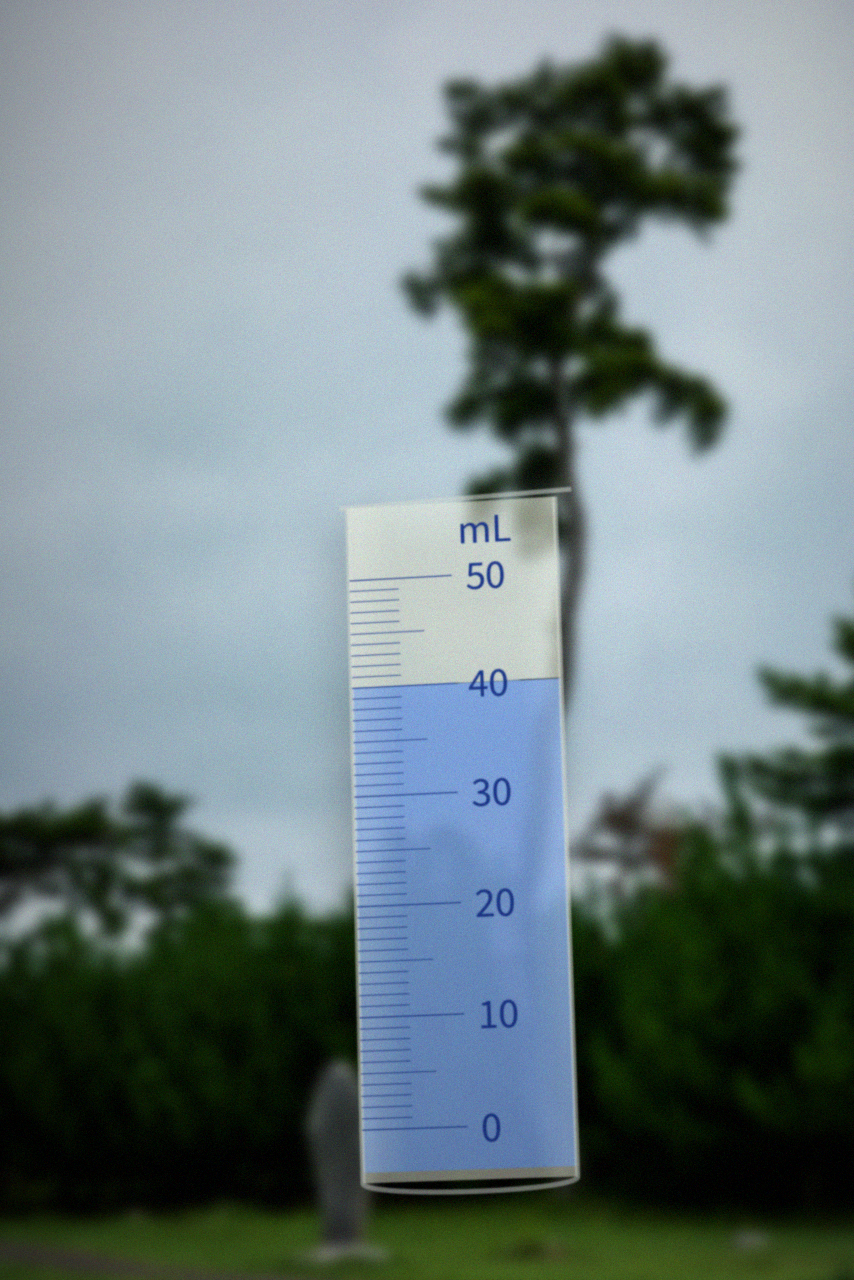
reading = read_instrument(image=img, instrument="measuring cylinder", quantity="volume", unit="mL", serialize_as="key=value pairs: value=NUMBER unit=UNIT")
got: value=40 unit=mL
